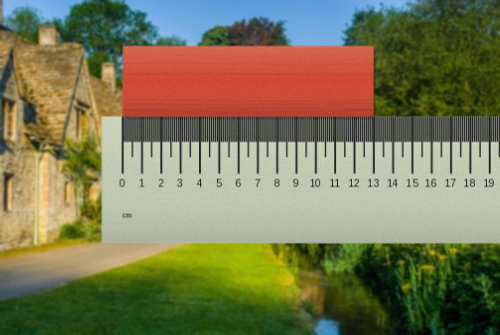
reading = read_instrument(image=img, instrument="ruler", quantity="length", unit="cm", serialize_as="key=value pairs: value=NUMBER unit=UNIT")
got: value=13 unit=cm
